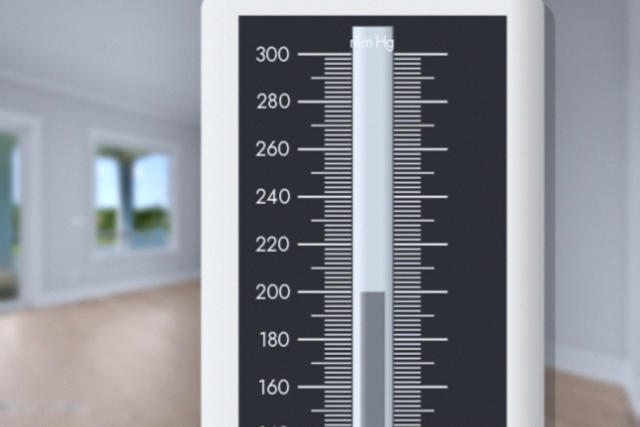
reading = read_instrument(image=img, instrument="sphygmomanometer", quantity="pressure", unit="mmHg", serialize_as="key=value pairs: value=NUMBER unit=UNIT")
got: value=200 unit=mmHg
